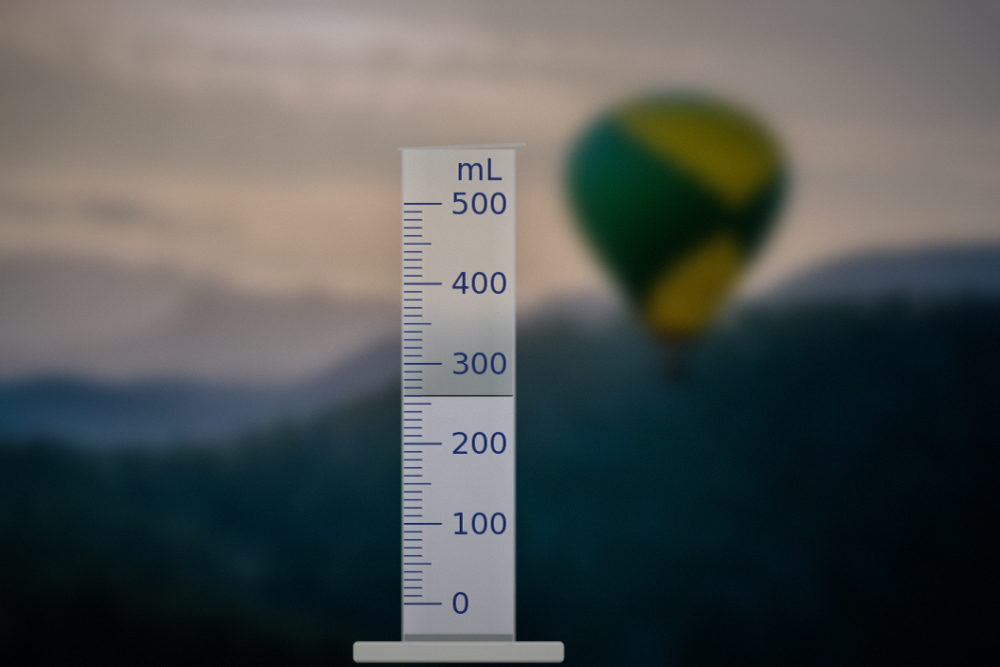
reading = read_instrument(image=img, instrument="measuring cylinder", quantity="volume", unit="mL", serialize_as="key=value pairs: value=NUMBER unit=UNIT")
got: value=260 unit=mL
